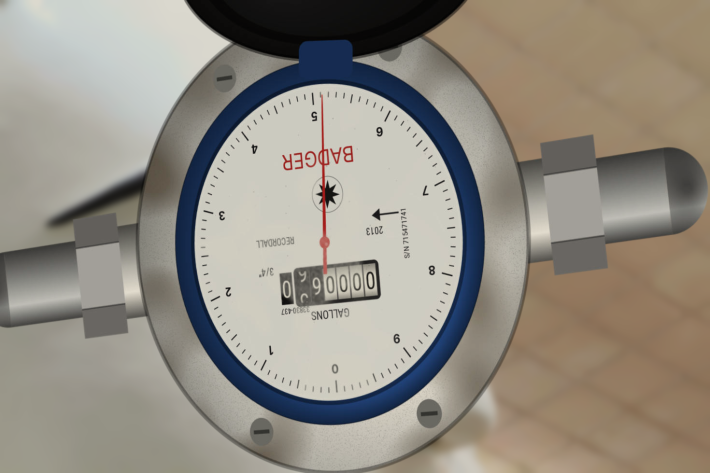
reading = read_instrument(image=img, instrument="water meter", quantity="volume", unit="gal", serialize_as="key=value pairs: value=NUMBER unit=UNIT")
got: value=655.1 unit=gal
